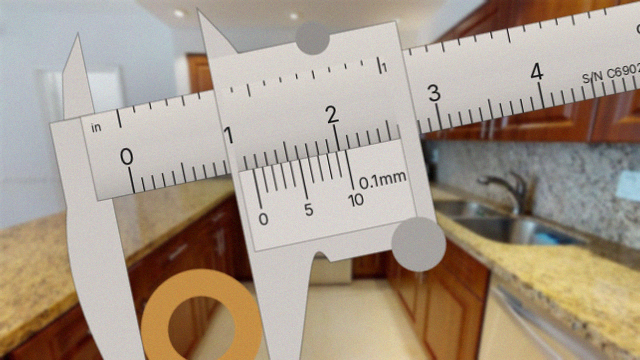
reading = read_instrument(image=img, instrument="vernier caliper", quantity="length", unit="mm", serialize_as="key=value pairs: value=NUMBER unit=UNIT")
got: value=11.6 unit=mm
